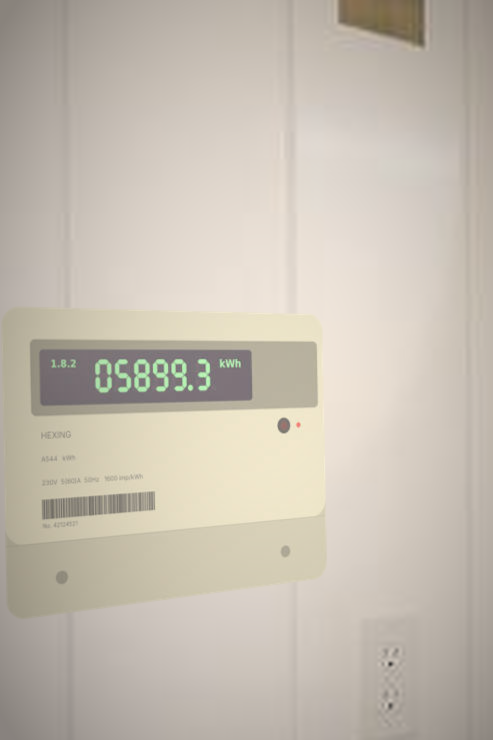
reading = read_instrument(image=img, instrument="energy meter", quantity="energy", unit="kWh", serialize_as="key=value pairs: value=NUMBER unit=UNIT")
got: value=5899.3 unit=kWh
